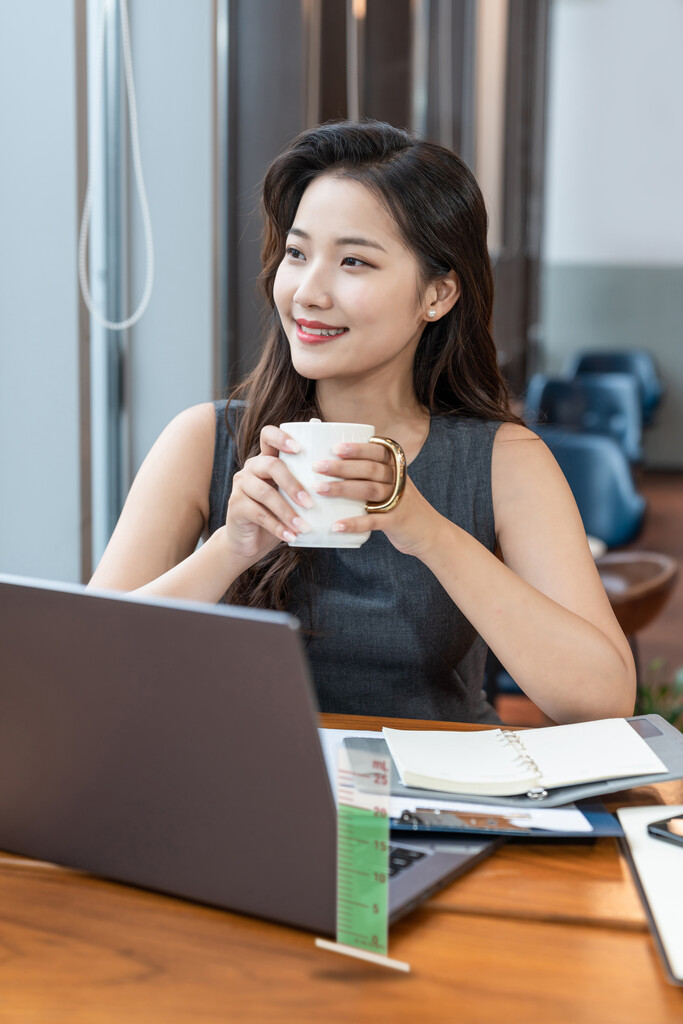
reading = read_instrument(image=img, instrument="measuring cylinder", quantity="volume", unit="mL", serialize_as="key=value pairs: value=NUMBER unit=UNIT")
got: value=20 unit=mL
